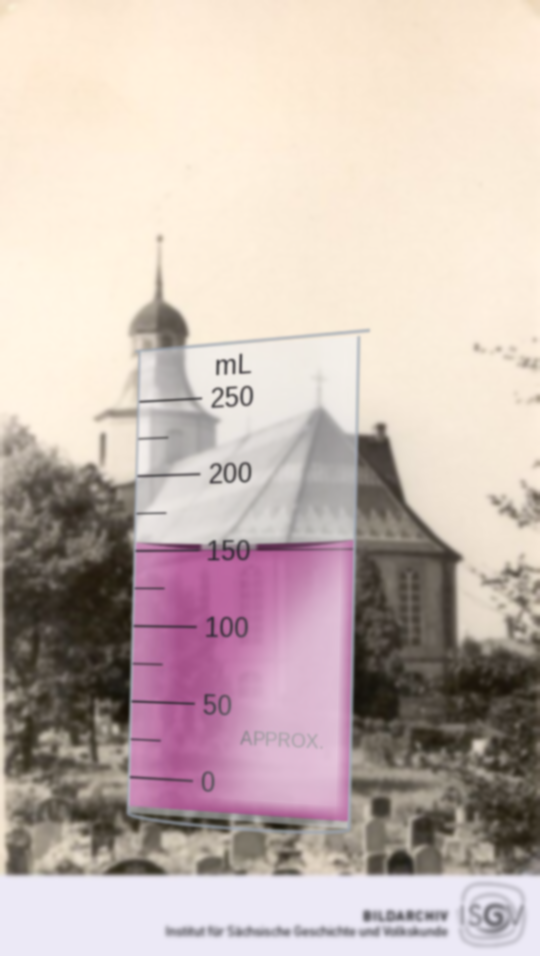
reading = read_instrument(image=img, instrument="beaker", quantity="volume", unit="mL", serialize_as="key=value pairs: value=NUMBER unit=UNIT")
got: value=150 unit=mL
